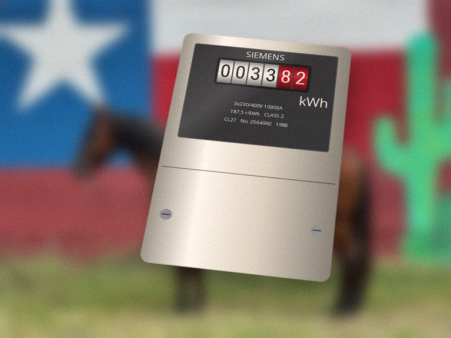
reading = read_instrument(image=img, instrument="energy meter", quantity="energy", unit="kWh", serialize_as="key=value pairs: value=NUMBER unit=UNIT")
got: value=33.82 unit=kWh
